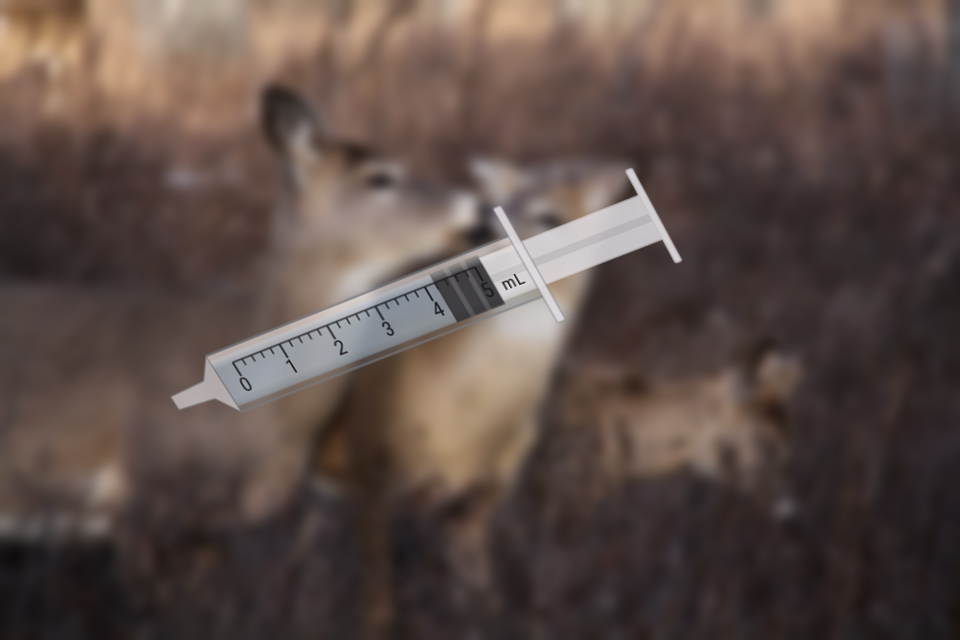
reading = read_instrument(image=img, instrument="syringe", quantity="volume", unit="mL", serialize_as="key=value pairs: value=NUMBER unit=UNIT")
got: value=4.2 unit=mL
